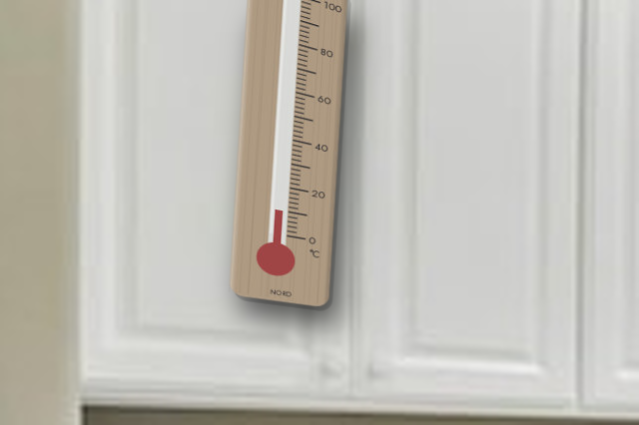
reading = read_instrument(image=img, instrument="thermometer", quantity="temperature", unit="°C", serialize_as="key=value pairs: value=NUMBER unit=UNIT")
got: value=10 unit=°C
